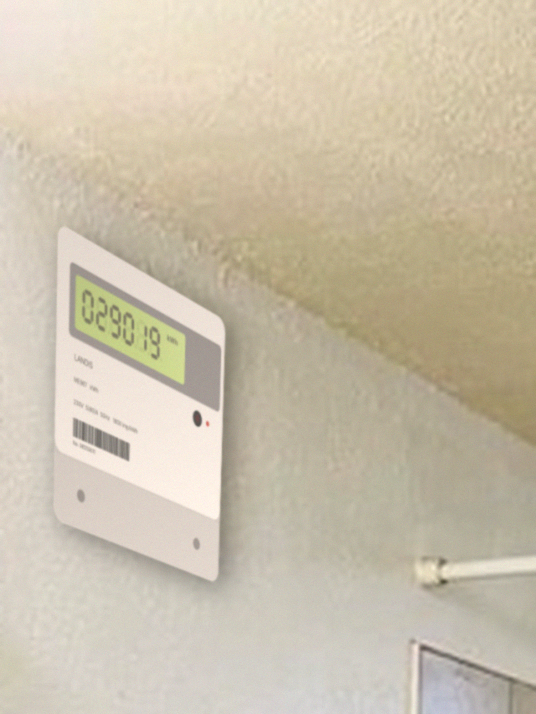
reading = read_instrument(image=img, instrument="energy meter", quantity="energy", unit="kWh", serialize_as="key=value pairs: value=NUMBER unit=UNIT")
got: value=29019 unit=kWh
